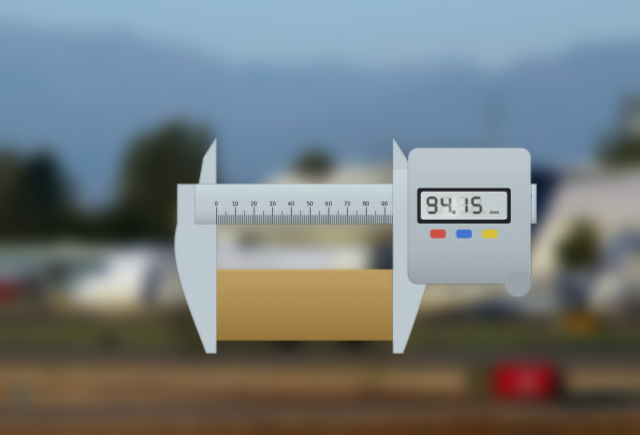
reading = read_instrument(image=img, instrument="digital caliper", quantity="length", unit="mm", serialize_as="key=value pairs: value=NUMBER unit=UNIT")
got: value=94.15 unit=mm
